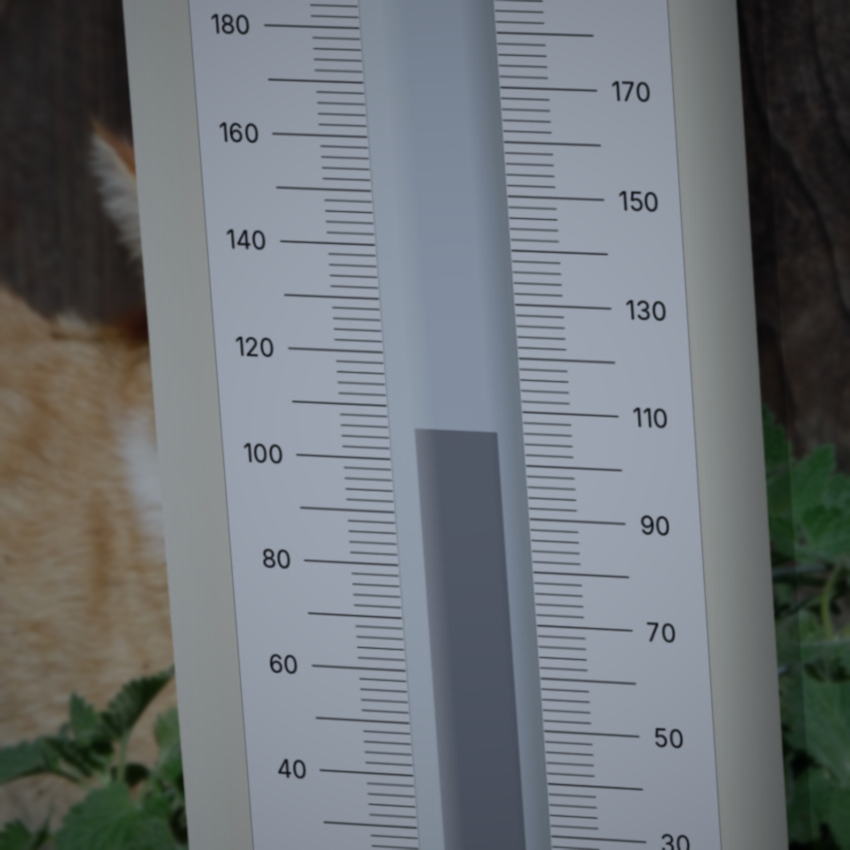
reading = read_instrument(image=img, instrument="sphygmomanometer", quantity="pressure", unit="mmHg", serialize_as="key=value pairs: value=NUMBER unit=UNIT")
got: value=106 unit=mmHg
